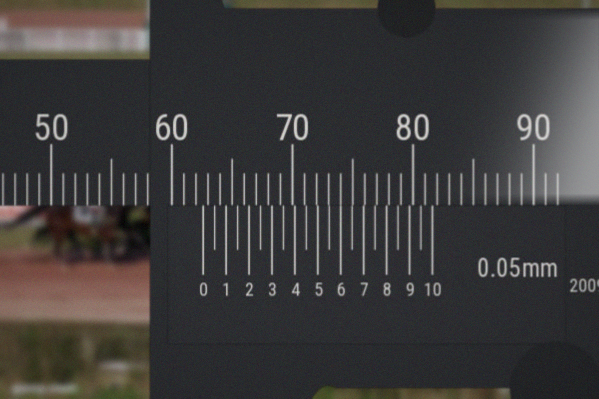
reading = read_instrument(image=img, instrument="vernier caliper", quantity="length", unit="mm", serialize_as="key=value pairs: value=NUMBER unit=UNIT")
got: value=62.6 unit=mm
